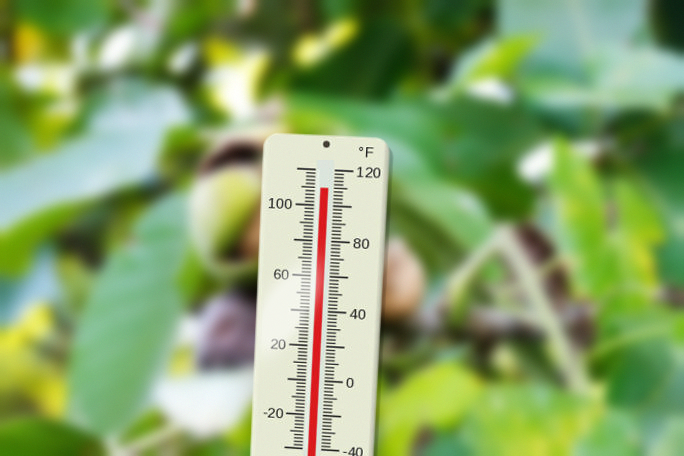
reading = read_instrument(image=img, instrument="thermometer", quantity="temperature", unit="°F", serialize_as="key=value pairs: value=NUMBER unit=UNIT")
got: value=110 unit=°F
